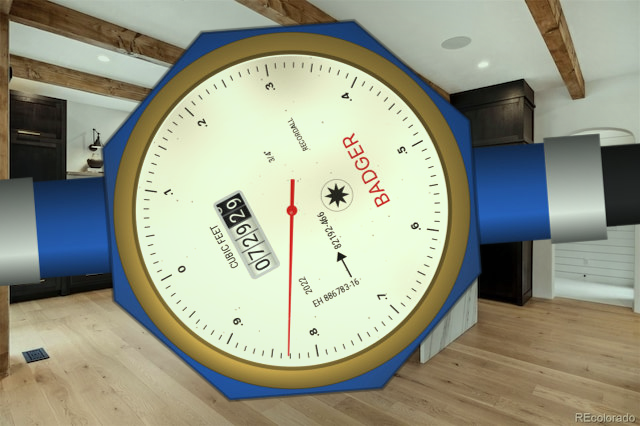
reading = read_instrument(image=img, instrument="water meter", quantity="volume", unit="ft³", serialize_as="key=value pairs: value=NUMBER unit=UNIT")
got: value=72928.83 unit=ft³
